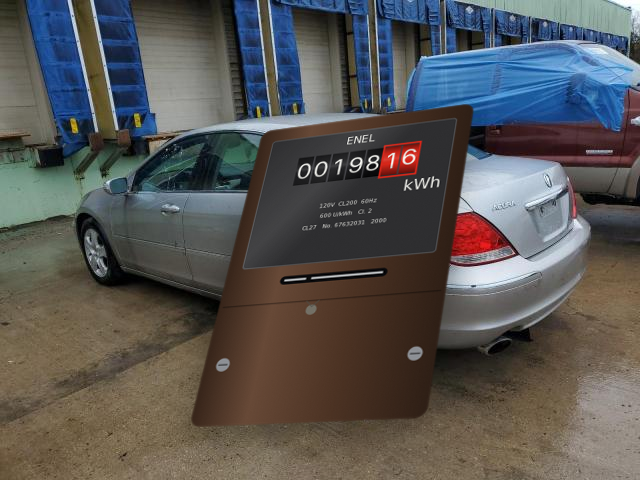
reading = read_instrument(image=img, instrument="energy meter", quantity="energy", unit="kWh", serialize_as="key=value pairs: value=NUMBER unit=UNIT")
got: value=198.16 unit=kWh
